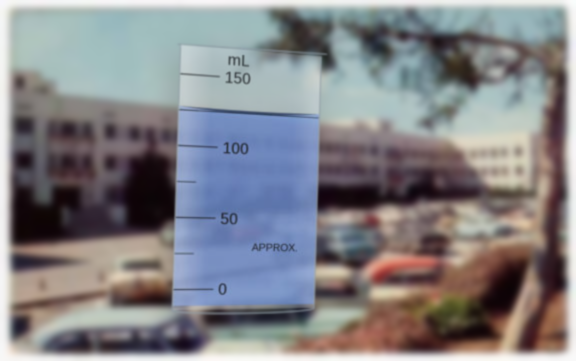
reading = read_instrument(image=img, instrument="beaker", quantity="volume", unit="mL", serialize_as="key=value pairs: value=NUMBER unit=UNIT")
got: value=125 unit=mL
